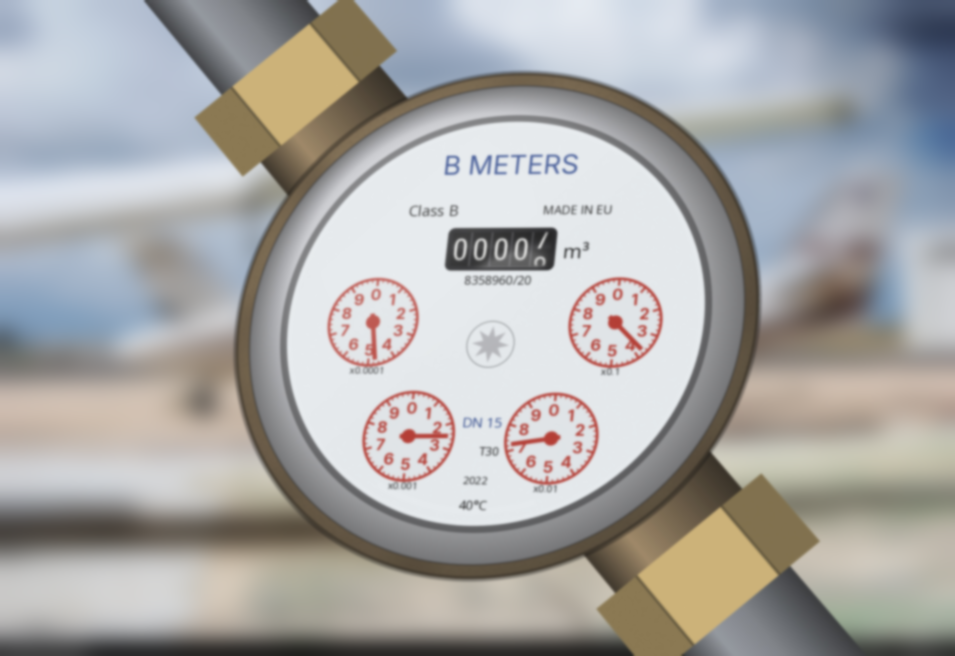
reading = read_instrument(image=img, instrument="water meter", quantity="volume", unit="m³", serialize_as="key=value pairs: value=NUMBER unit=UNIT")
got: value=7.3724 unit=m³
